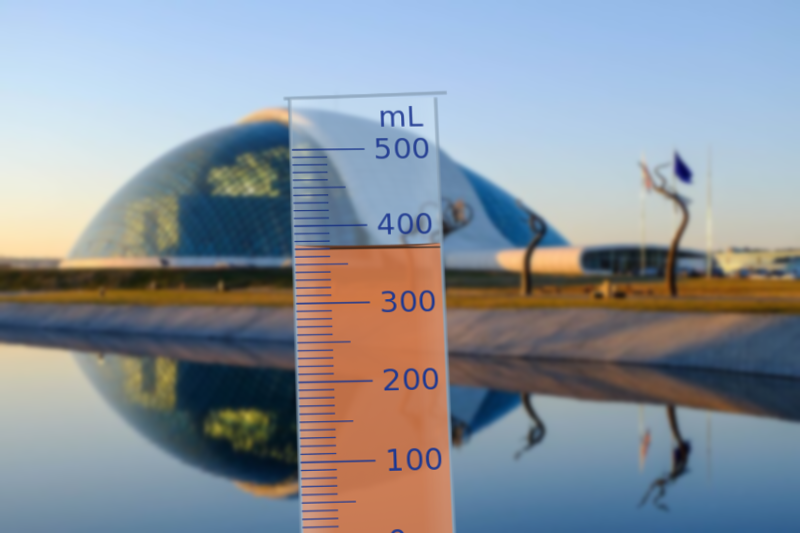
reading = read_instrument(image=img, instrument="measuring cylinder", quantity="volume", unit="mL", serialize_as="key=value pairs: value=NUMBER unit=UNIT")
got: value=370 unit=mL
